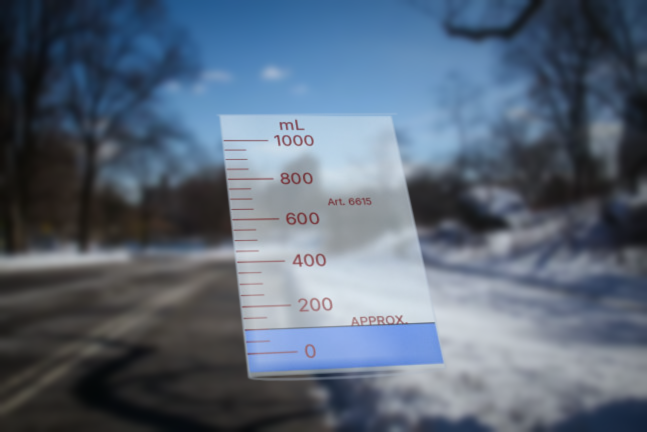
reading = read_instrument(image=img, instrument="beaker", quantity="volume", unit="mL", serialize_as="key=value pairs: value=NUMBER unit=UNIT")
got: value=100 unit=mL
